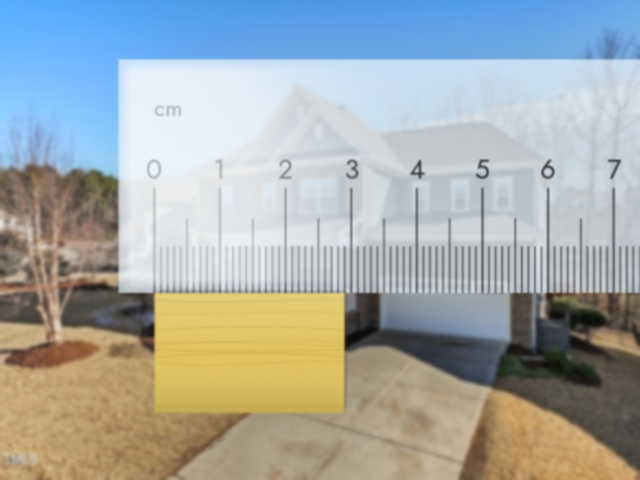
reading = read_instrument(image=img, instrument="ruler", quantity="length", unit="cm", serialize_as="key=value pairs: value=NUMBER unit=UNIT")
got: value=2.9 unit=cm
